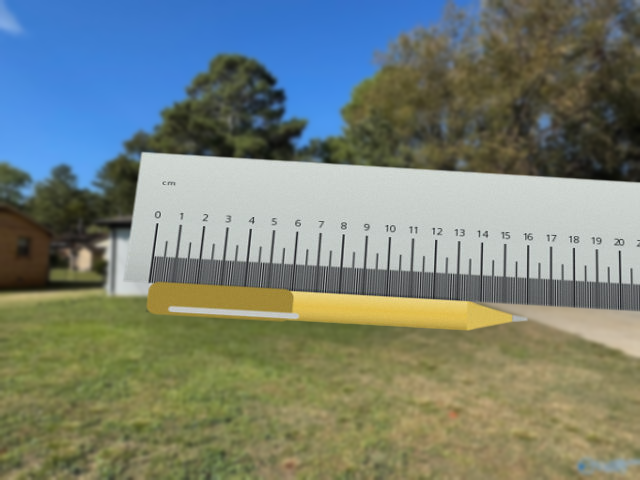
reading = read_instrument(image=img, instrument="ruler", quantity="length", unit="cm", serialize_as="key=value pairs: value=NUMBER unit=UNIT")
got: value=16 unit=cm
